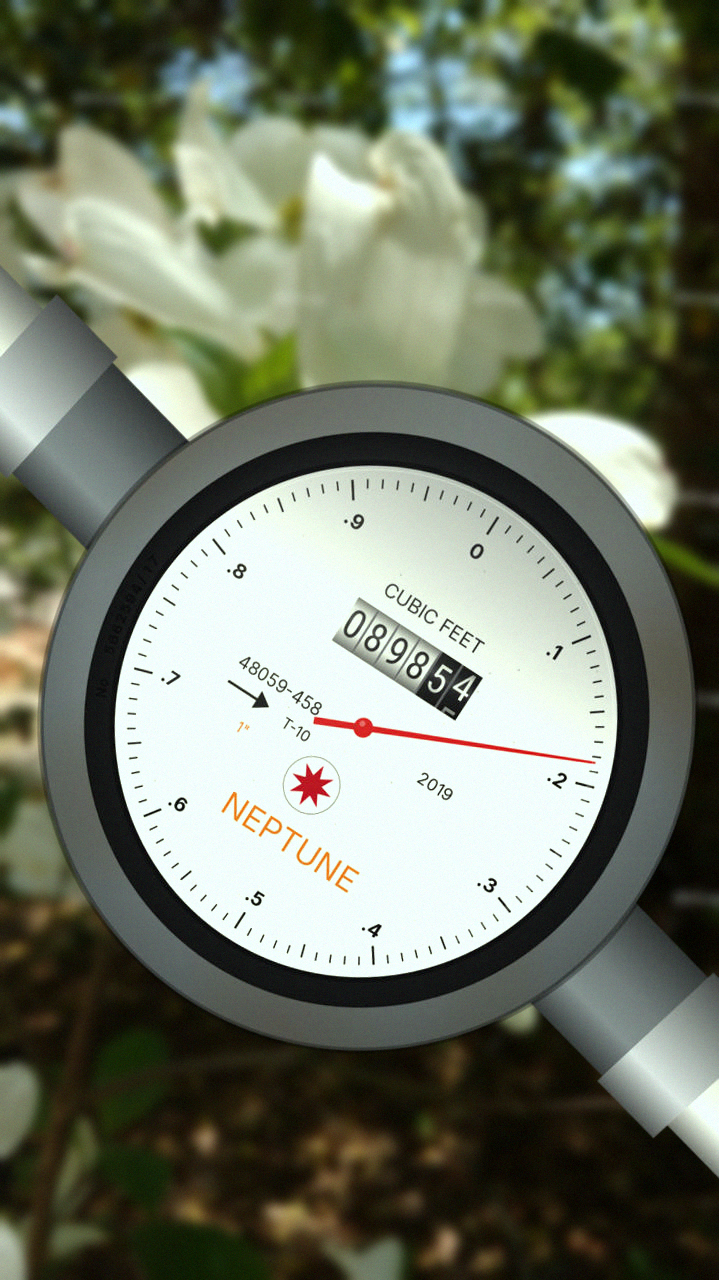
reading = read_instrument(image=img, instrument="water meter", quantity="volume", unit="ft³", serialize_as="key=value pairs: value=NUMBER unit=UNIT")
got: value=89854.18 unit=ft³
